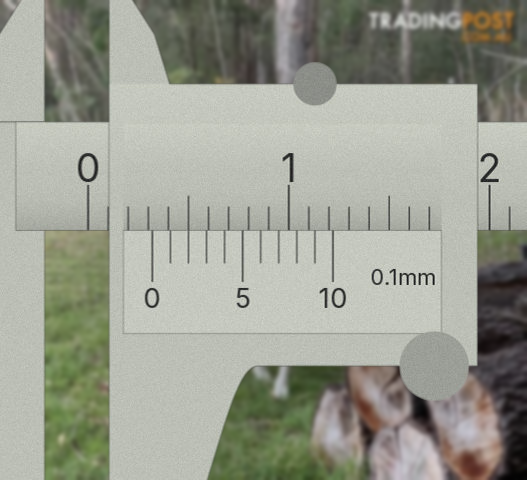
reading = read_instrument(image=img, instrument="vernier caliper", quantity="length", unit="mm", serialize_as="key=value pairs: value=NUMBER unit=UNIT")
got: value=3.2 unit=mm
